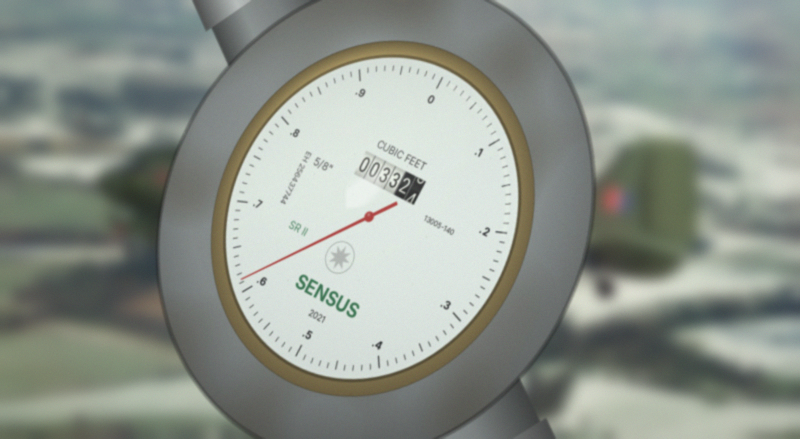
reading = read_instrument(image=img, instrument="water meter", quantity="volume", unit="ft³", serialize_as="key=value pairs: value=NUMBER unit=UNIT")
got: value=3323.61 unit=ft³
